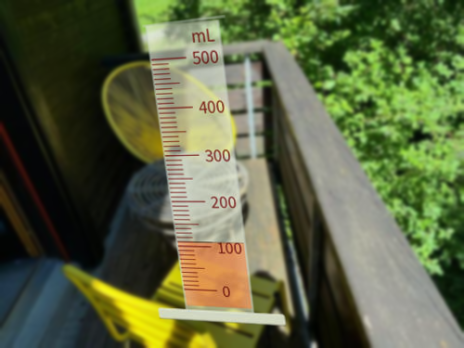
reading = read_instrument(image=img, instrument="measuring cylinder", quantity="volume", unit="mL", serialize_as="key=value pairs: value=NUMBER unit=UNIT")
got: value=110 unit=mL
